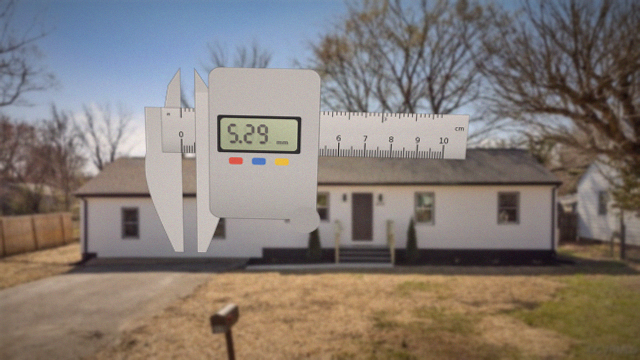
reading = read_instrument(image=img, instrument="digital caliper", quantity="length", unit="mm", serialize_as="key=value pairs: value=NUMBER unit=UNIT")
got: value=5.29 unit=mm
